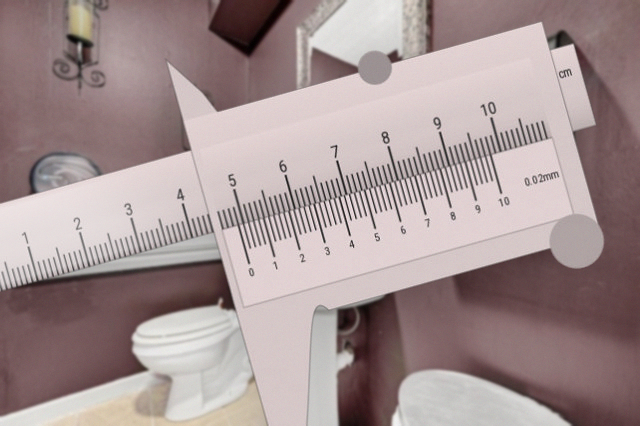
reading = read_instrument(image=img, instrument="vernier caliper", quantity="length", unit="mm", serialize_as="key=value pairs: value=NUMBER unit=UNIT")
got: value=49.0 unit=mm
